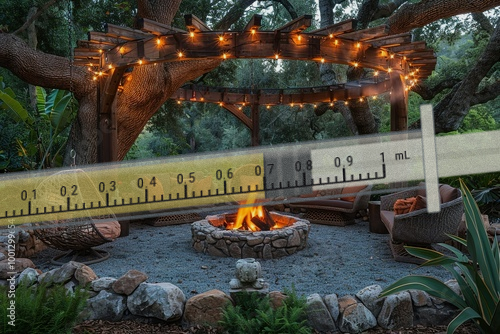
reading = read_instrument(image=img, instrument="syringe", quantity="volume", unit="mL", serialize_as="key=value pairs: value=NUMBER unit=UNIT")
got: value=0.7 unit=mL
